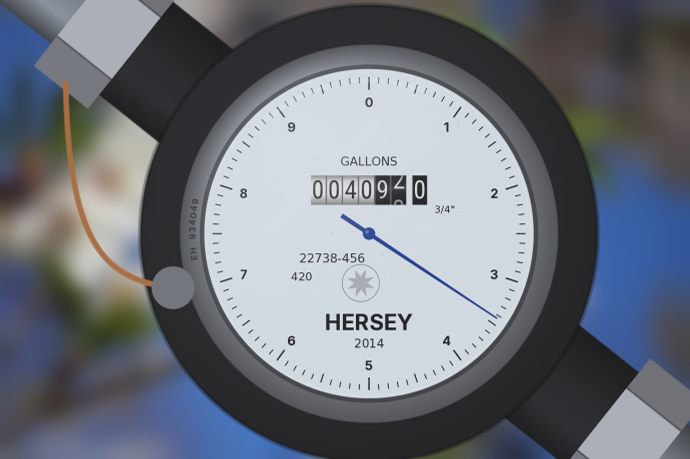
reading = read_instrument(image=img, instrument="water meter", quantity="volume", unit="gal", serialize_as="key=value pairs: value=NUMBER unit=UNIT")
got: value=40923.4 unit=gal
